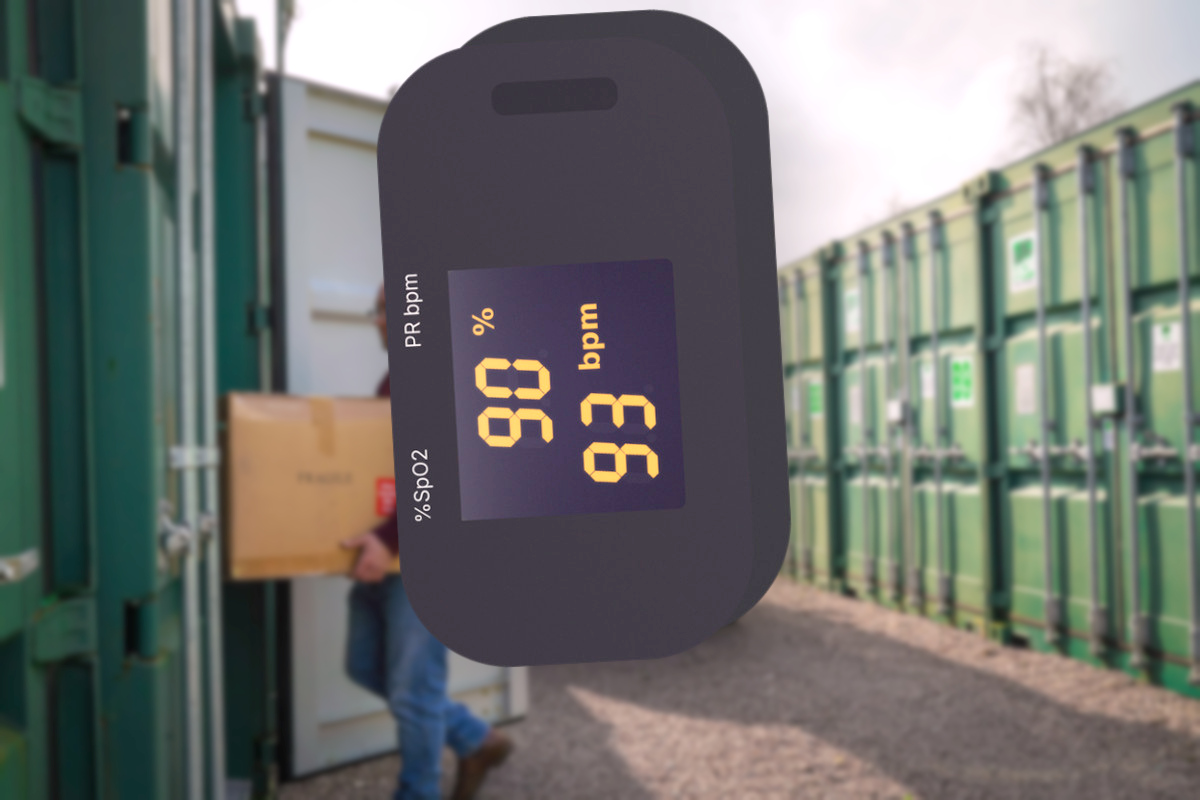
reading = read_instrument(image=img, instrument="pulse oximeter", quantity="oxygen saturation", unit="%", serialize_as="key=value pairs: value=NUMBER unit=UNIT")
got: value=90 unit=%
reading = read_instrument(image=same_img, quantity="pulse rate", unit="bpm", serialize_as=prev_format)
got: value=93 unit=bpm
